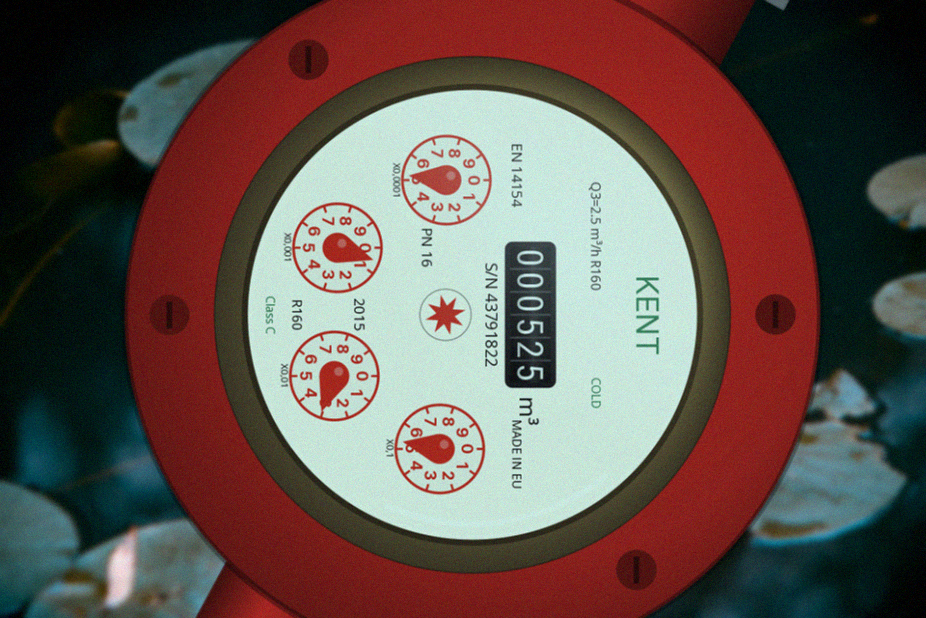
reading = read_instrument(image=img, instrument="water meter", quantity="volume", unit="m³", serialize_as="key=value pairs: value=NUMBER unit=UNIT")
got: value=525.5305 unit=m³
